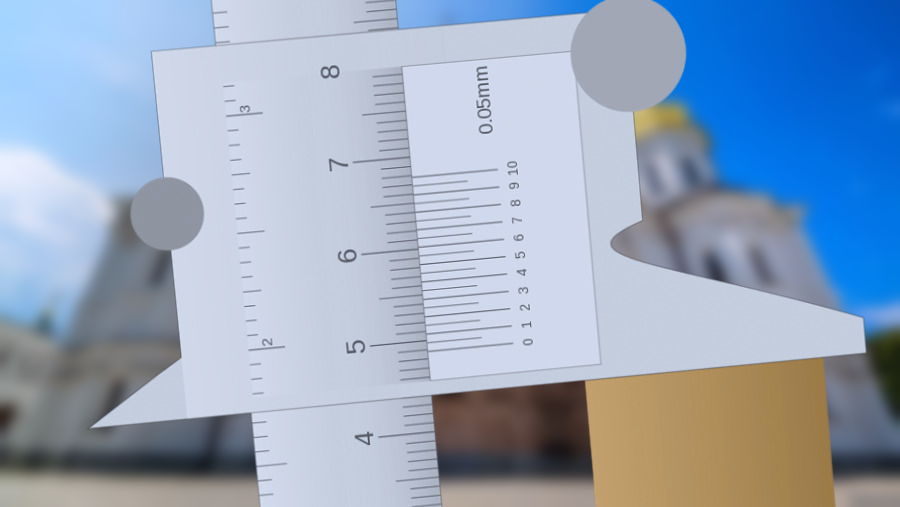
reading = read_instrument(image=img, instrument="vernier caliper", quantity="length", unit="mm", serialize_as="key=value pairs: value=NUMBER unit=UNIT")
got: value=48.8 unit=mm
